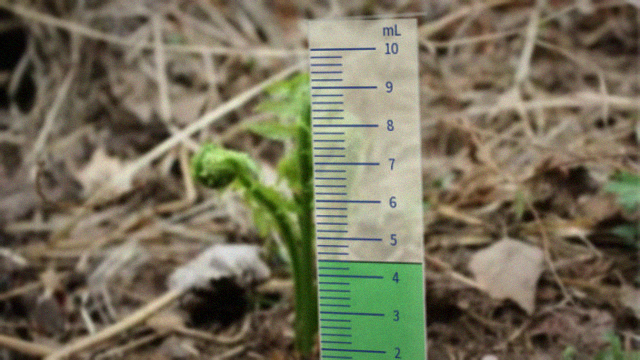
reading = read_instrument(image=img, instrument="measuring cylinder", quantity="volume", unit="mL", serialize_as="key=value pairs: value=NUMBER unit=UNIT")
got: value=4.4 unit=mL
